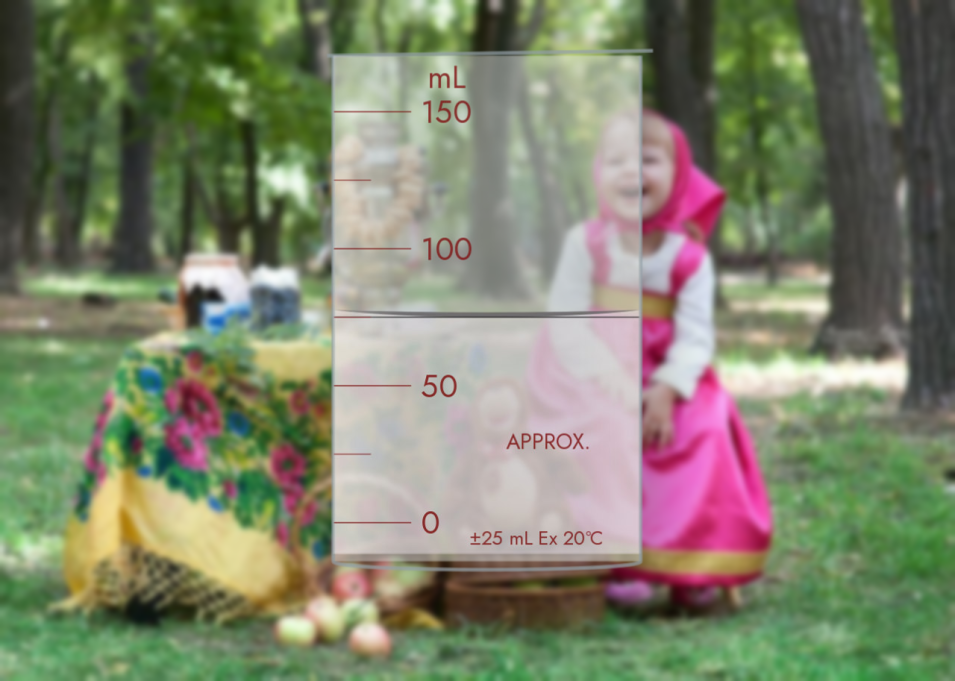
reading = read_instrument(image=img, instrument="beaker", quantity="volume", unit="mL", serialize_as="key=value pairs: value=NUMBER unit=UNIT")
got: value=75 unit=mL
